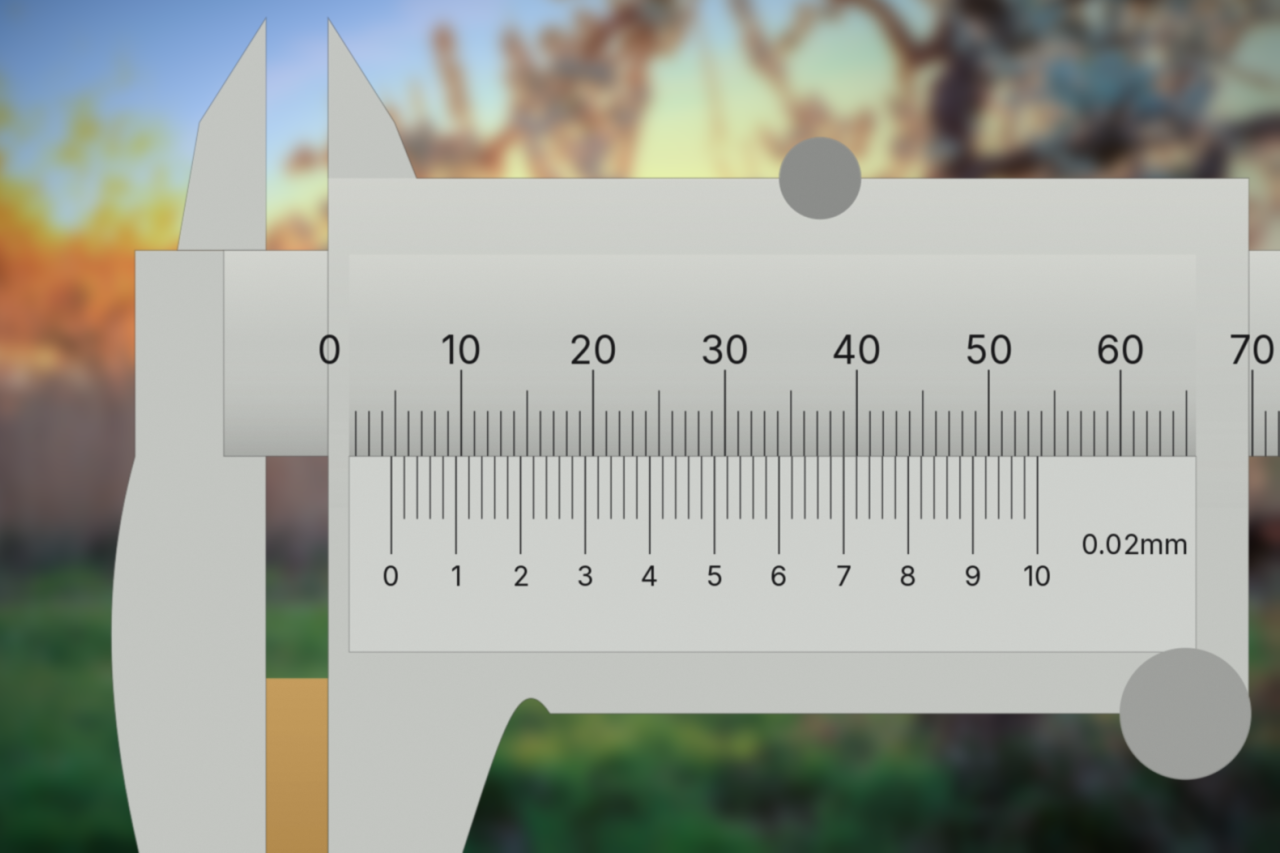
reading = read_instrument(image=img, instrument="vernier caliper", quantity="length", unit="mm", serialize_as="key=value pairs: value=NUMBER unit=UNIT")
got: value=4.7 unit=mm
